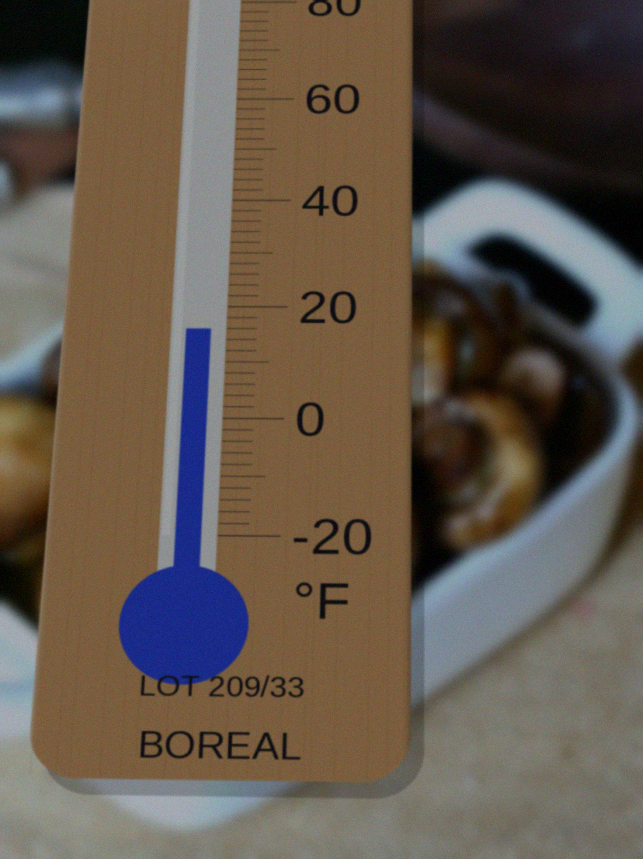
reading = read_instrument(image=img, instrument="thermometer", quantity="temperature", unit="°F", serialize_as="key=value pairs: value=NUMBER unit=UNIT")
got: value=16 unit=°F
